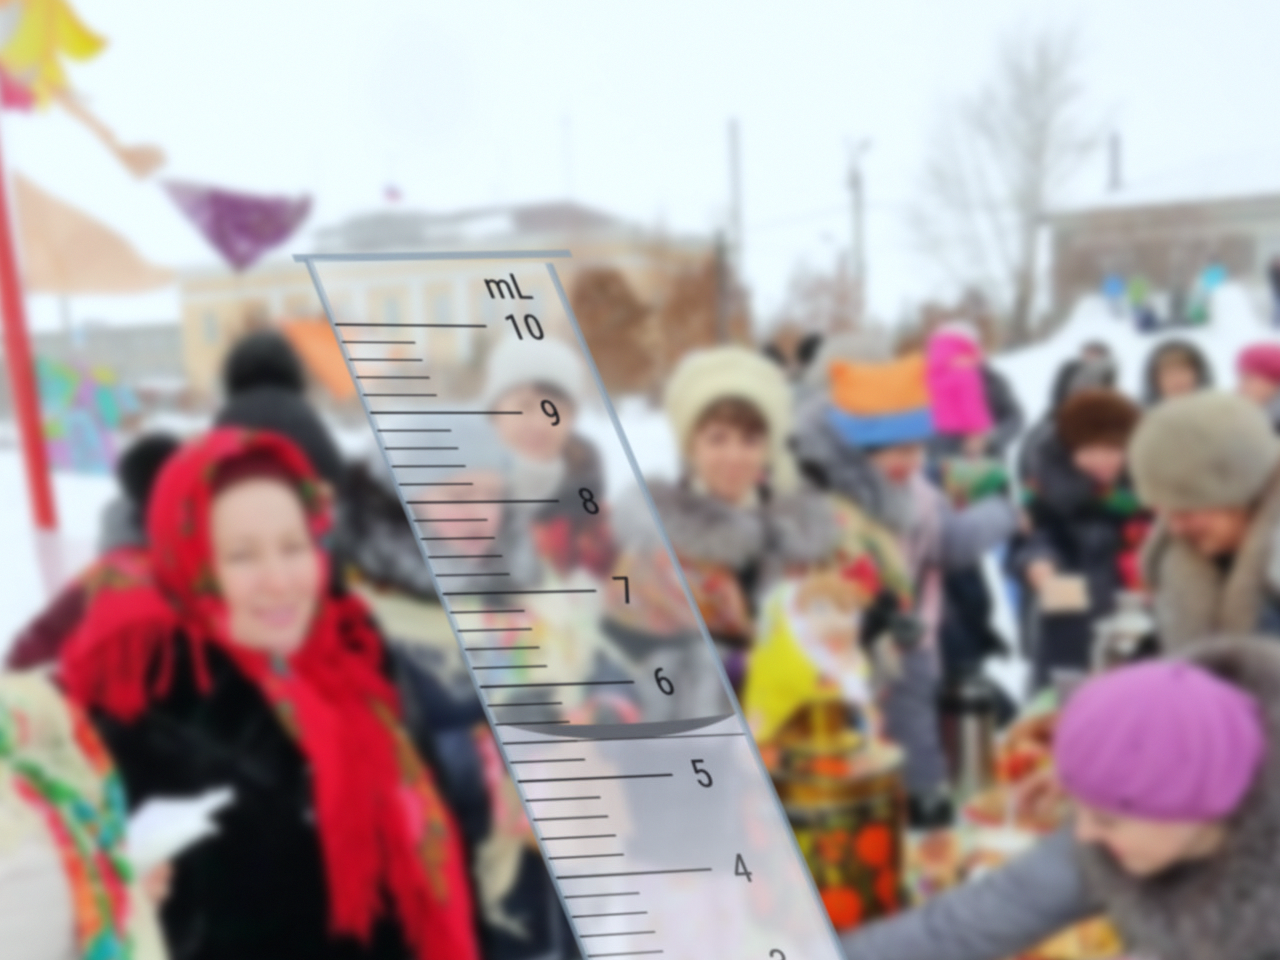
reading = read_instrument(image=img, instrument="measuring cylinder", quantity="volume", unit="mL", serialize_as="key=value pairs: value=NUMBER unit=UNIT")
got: value=5.4 unit=mL
